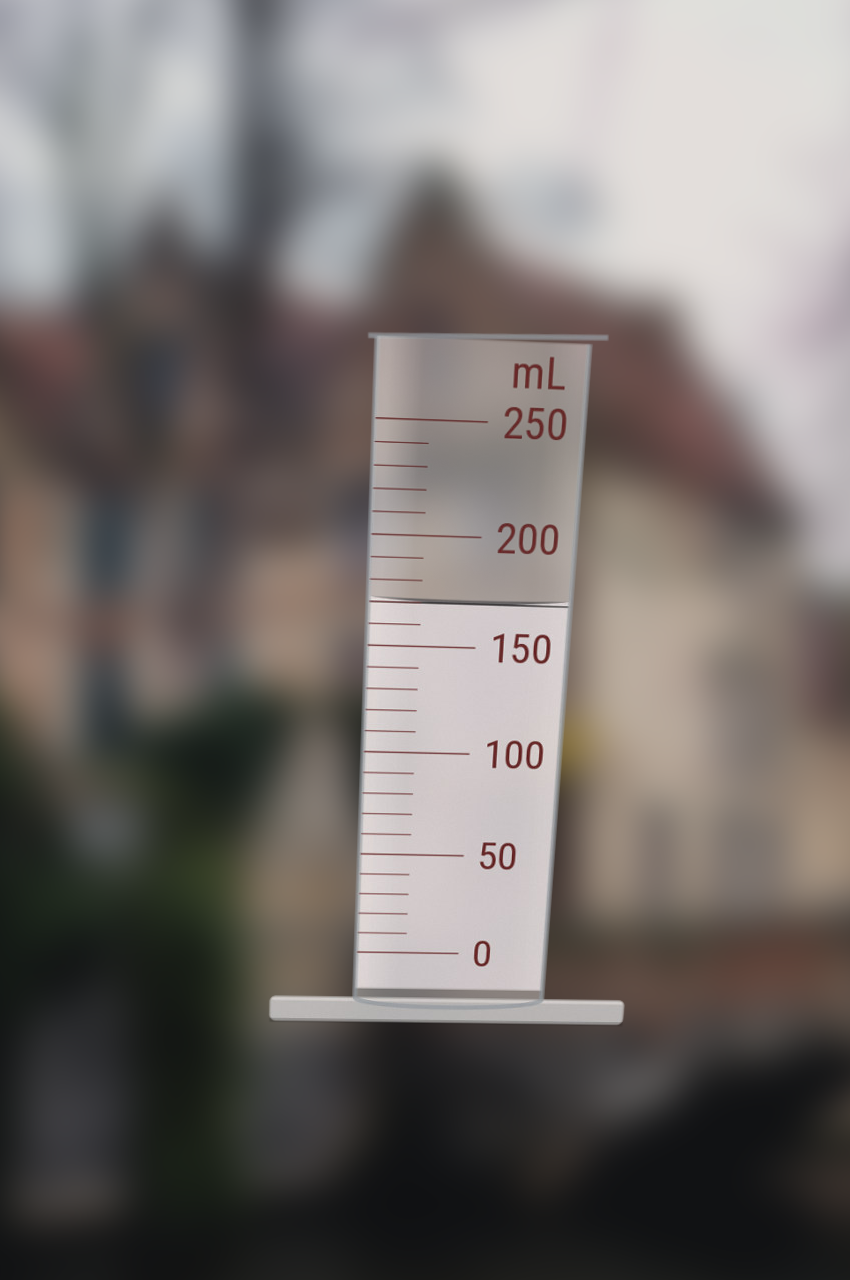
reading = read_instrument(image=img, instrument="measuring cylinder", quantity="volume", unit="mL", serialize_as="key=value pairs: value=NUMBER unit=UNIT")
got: value=170 unit=mL
